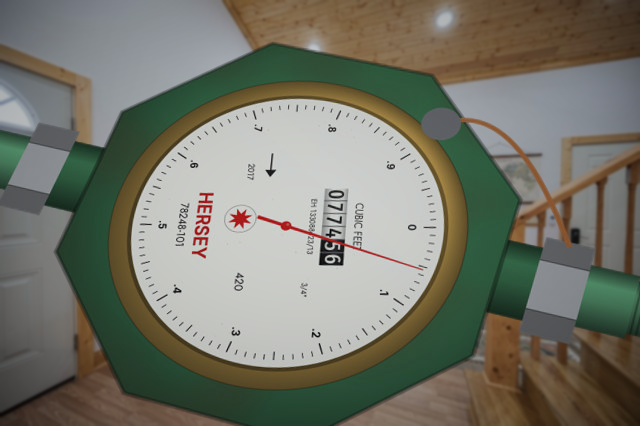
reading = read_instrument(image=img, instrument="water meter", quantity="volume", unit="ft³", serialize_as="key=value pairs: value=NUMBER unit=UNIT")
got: value=77456.05 unit=ft³
